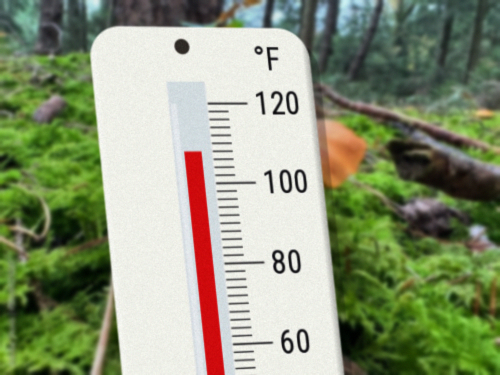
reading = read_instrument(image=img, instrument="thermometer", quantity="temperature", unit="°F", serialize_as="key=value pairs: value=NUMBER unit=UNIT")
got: value=108 unit=°F
